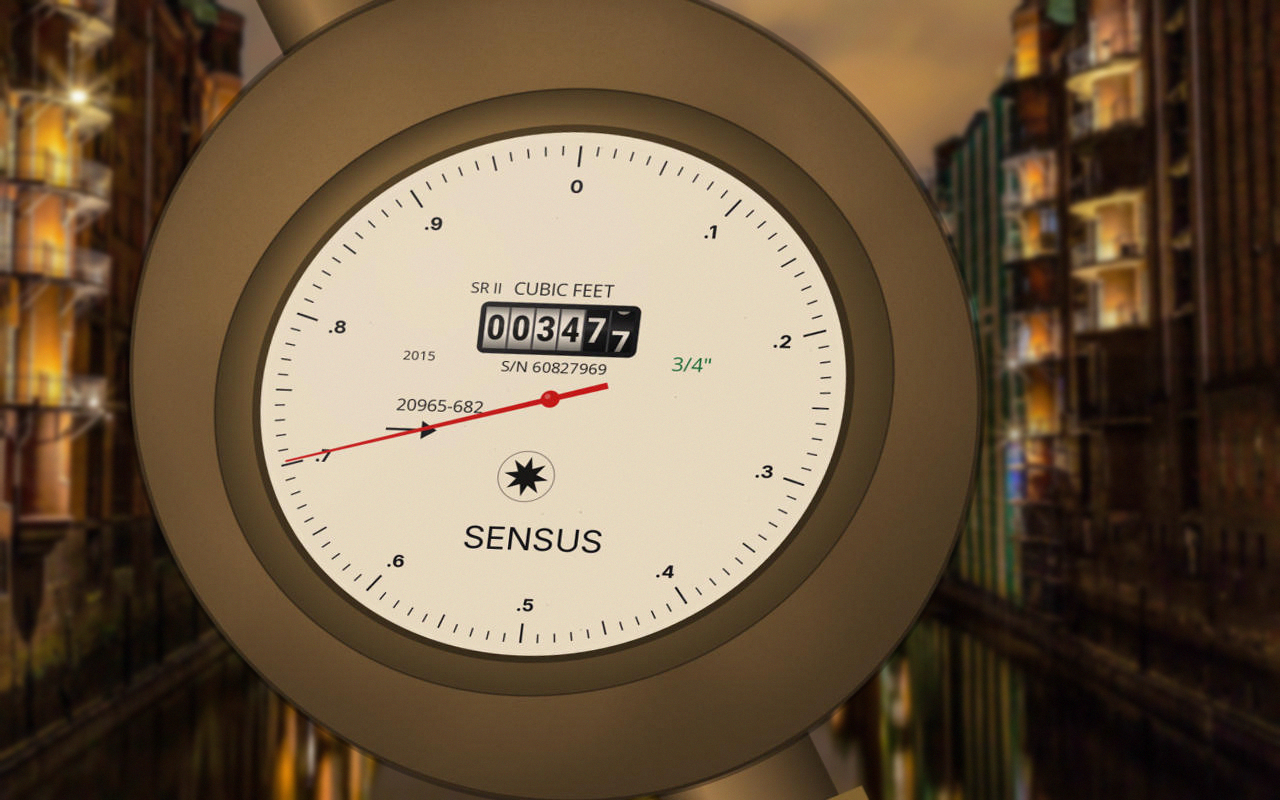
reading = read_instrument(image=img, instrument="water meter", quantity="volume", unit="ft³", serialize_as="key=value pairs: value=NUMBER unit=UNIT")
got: value=3476.70 unit=ft³
